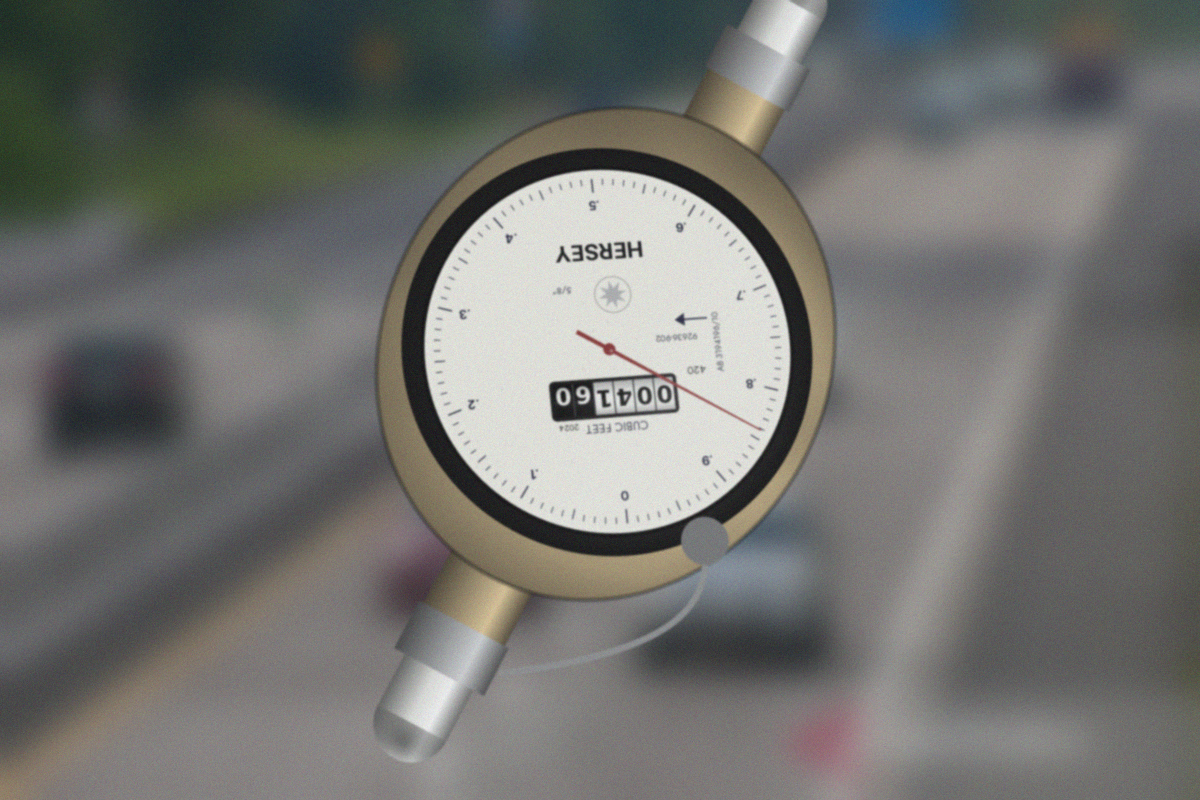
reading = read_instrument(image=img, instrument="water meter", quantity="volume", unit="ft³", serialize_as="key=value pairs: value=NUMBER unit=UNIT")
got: value=4159.84 unit=ft³
